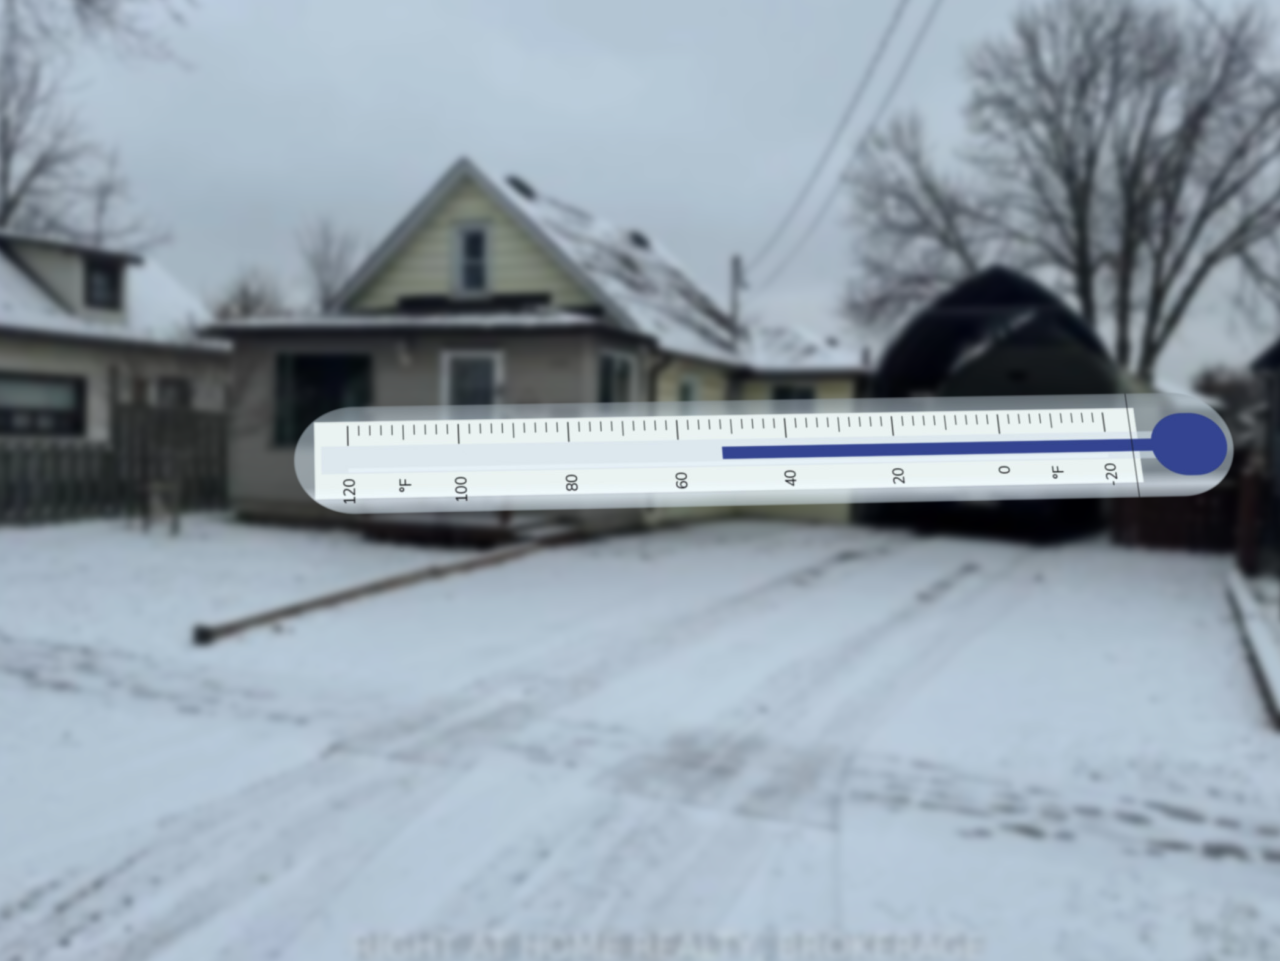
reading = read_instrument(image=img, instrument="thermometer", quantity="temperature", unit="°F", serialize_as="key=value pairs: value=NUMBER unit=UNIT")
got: value=52 unit=°F
